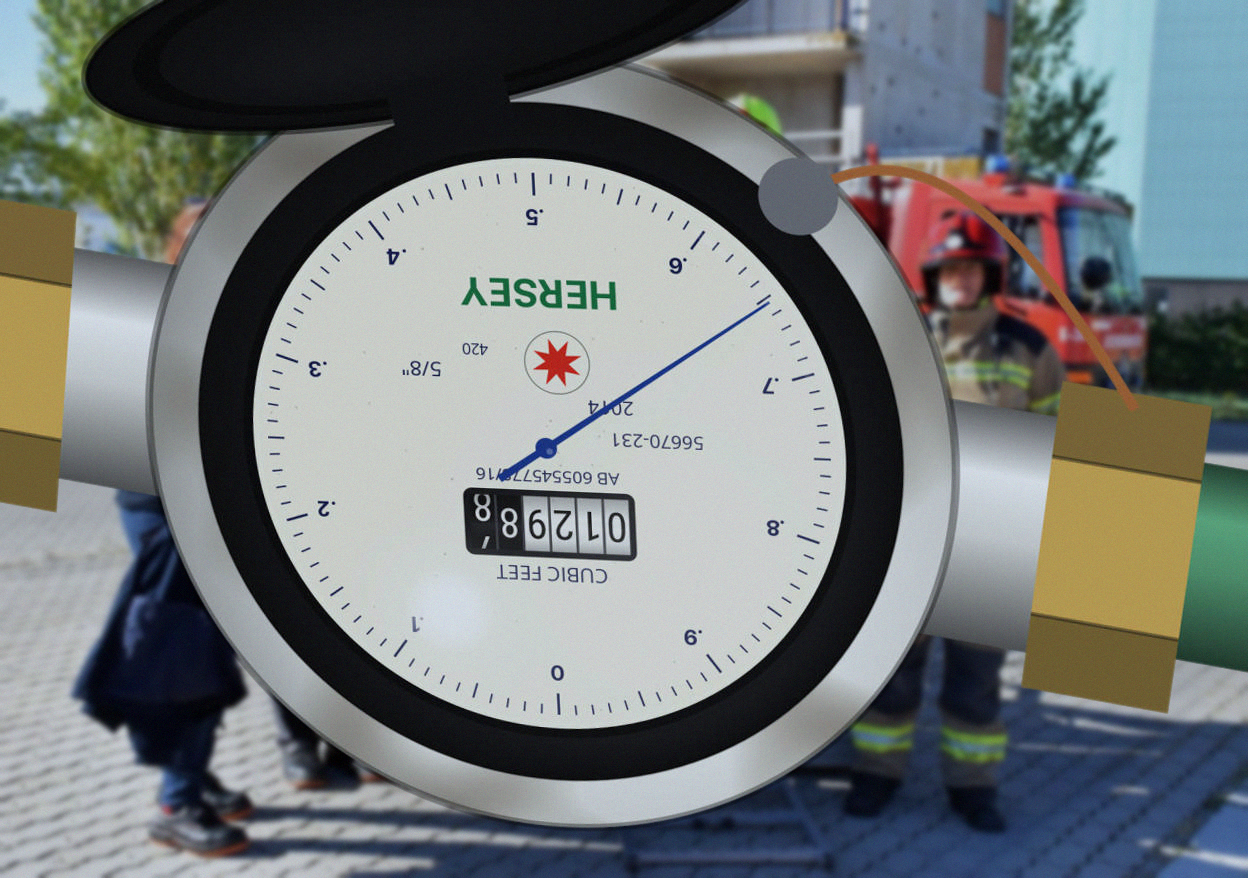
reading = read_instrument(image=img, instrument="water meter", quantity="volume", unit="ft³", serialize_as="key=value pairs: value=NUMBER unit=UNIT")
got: value=12987.65 unit=ft³
